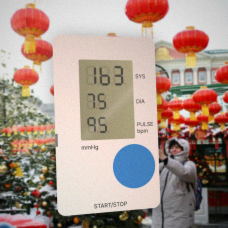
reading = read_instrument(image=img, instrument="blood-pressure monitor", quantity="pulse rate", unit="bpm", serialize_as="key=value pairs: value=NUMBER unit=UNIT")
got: value=95 unit=bpm
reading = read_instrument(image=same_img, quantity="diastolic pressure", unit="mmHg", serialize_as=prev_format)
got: value=75 unit=mmHg
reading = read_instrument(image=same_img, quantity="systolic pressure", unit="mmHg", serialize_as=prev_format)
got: value=163 unit=mmHg
